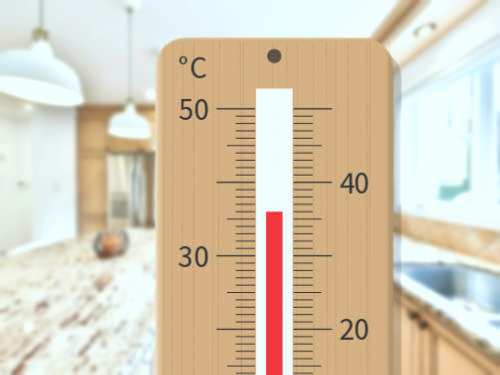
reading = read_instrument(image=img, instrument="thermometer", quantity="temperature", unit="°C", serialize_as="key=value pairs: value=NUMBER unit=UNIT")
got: value=36 unit=°C
